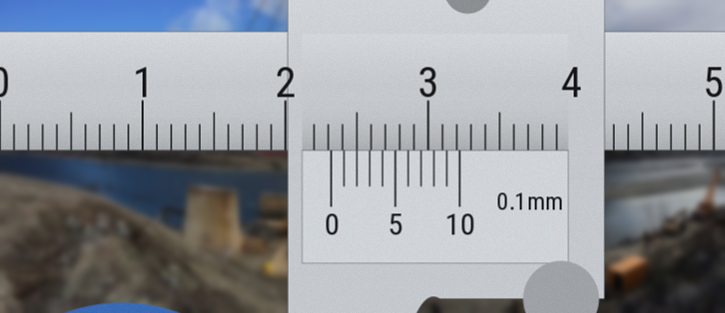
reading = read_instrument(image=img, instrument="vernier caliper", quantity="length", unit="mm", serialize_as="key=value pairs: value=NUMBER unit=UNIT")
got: value=23.2 unit=mm
